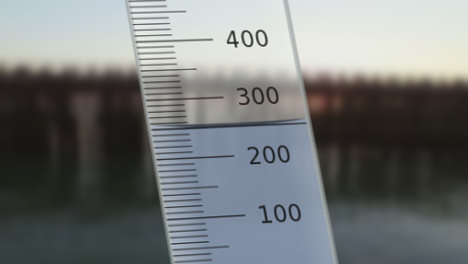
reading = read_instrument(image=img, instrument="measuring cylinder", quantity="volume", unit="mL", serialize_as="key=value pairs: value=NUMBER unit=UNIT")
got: value=250 unit=mL
